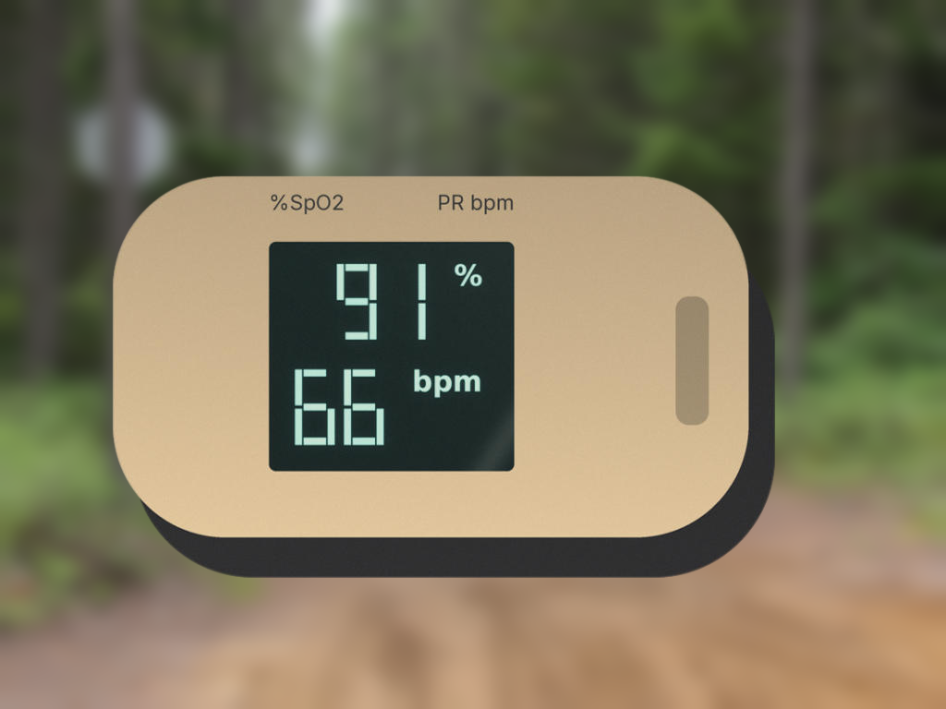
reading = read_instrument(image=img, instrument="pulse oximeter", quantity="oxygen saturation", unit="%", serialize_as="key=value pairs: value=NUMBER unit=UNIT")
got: value=91 unit=%
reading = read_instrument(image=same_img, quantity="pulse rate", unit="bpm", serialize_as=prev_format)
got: value=66 unit=bpm
